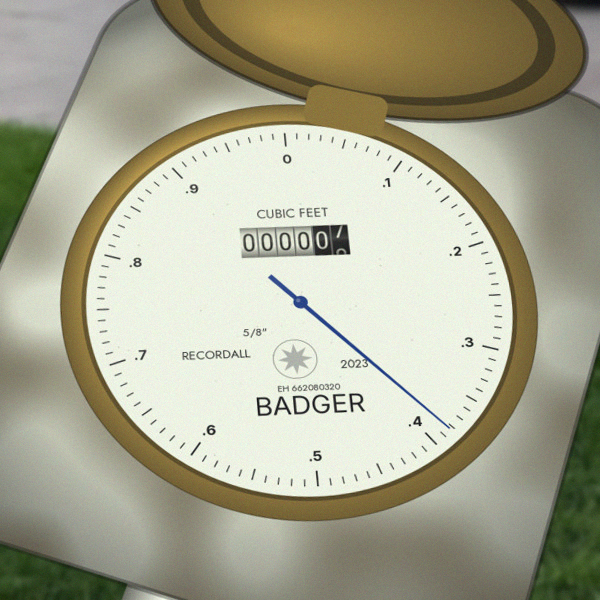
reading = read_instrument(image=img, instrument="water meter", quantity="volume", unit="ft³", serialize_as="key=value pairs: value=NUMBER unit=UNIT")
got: value=7.38 unit=ft³
